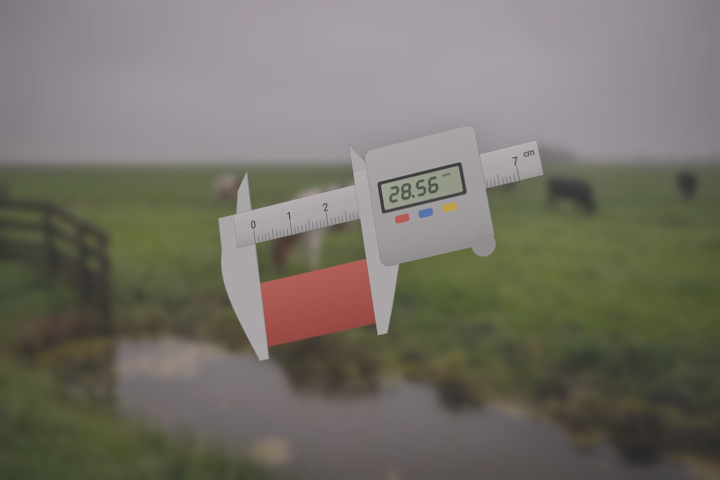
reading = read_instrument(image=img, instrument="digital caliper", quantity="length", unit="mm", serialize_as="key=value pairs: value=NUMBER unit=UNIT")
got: value=28.56 unit=mm
